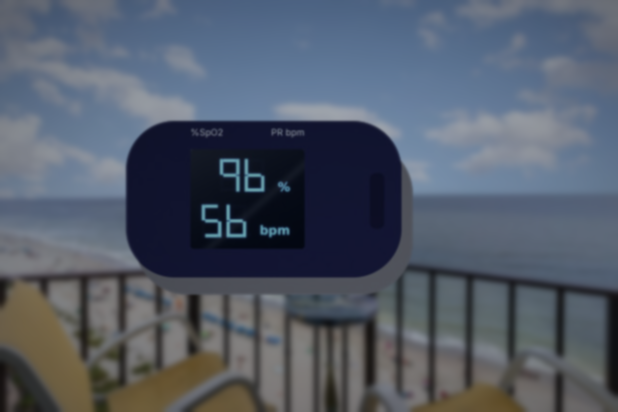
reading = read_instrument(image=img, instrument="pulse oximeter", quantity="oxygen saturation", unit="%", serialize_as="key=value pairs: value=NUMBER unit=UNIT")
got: value=96 unit=%
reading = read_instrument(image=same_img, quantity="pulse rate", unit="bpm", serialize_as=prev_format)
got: value=56 unit=bpm
